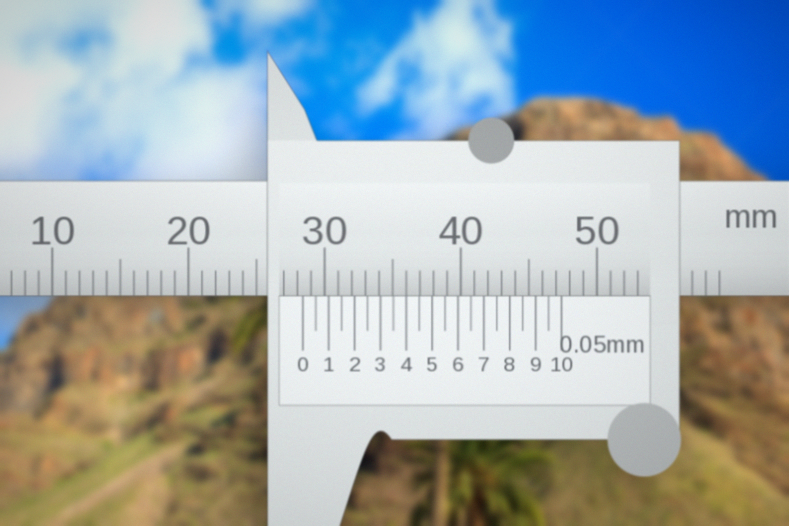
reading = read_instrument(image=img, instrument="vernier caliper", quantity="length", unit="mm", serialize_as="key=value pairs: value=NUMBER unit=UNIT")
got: value=28.4 unit=mm
